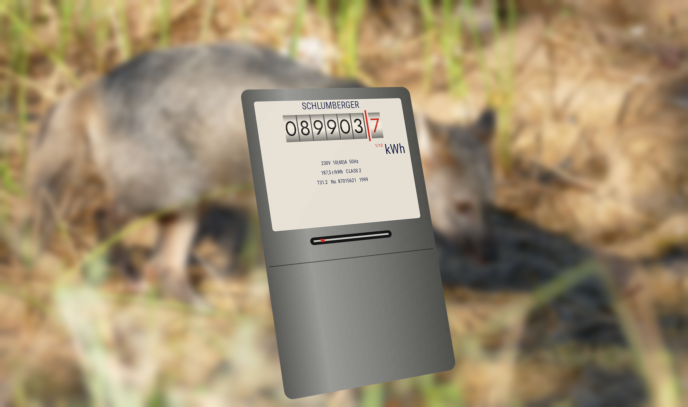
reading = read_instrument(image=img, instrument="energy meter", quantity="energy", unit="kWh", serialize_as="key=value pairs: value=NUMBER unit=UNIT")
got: value=89903.7 unit=kWh
